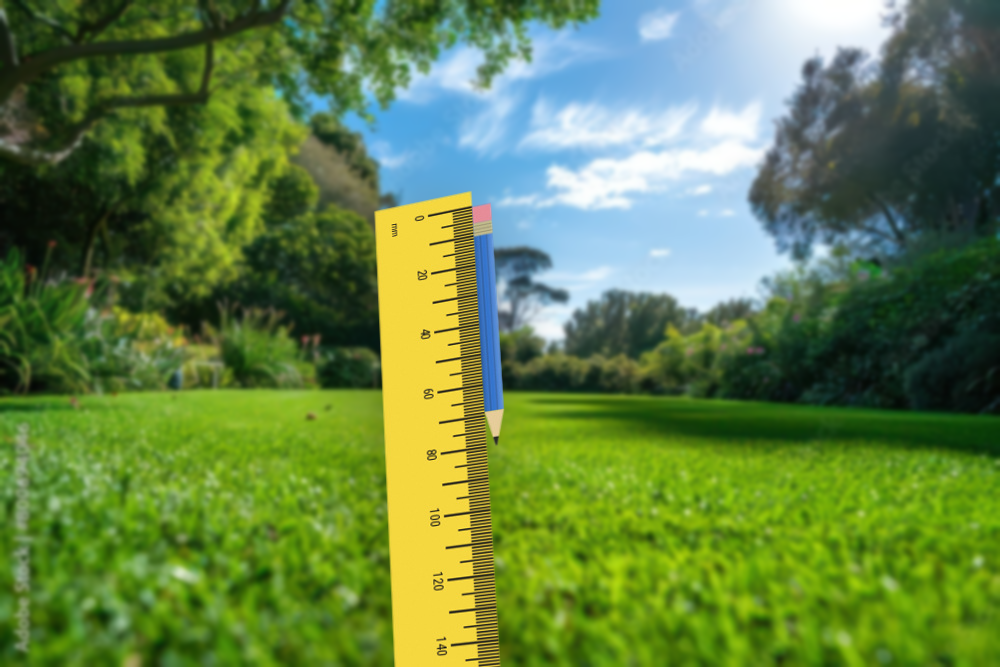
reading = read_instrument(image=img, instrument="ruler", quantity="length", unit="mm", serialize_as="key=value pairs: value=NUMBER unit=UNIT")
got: value=80 unit=mm
